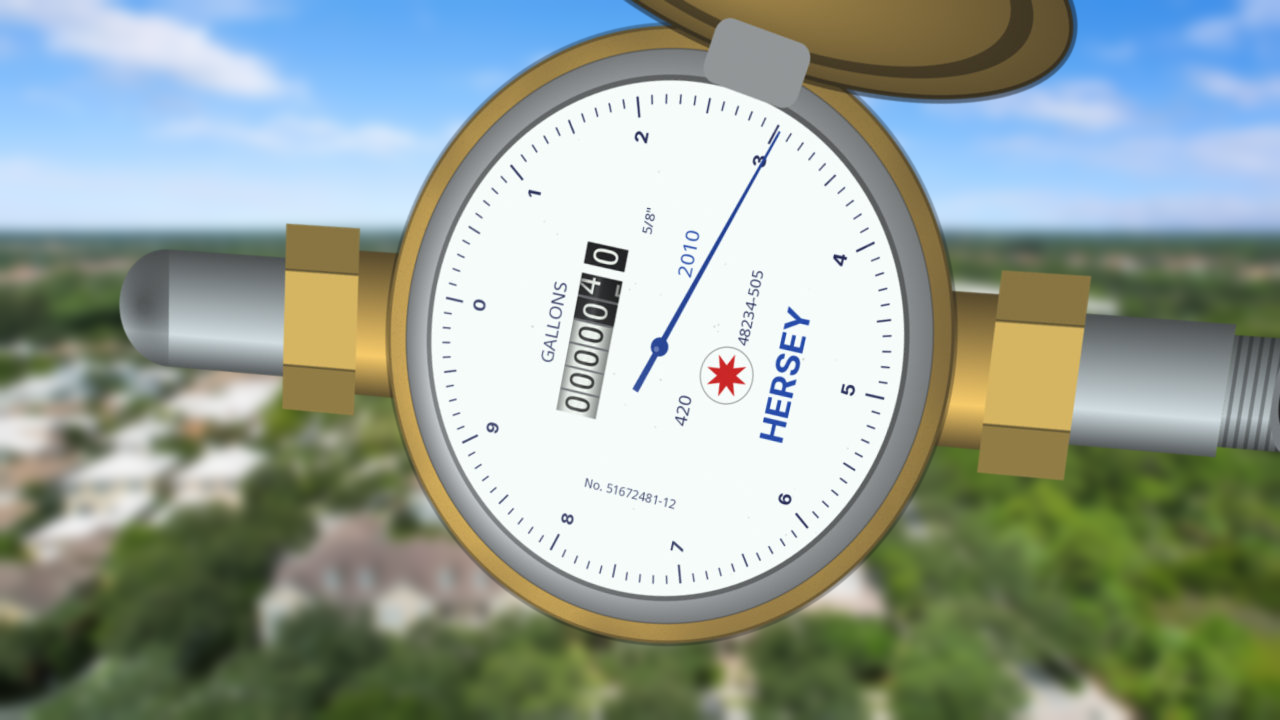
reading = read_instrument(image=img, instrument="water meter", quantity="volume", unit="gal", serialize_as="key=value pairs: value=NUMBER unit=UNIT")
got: value=43.0 unit=gal
